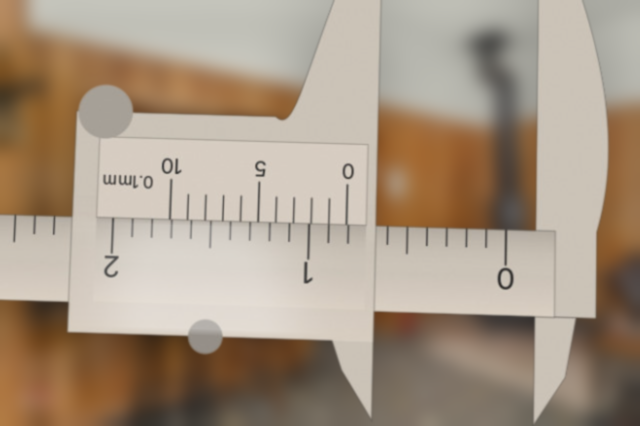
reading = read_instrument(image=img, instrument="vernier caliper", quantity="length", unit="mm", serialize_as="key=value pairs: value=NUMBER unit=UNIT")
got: value=8.1 unit=mm
